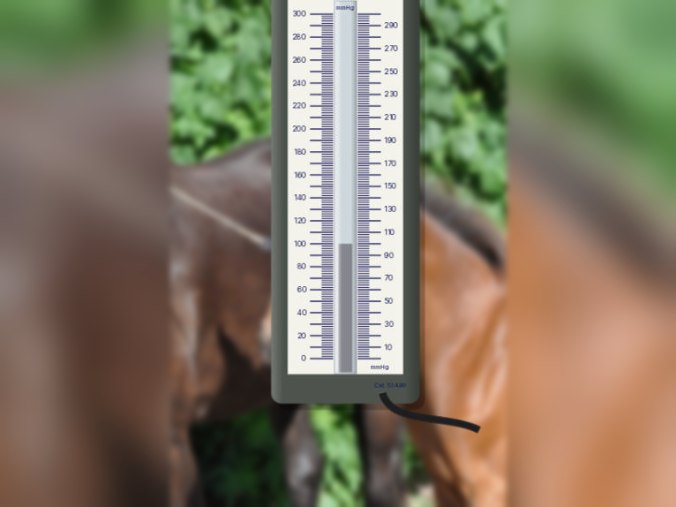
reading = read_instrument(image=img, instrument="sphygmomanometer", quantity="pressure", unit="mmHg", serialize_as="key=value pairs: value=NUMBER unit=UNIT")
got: value=100 unit=mmHg
